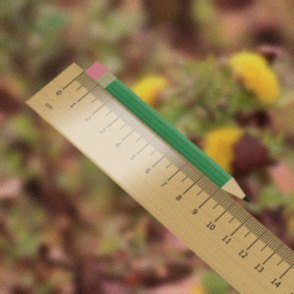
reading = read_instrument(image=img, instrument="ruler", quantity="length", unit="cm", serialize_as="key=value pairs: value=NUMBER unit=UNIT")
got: value=10.5 unit=cm
